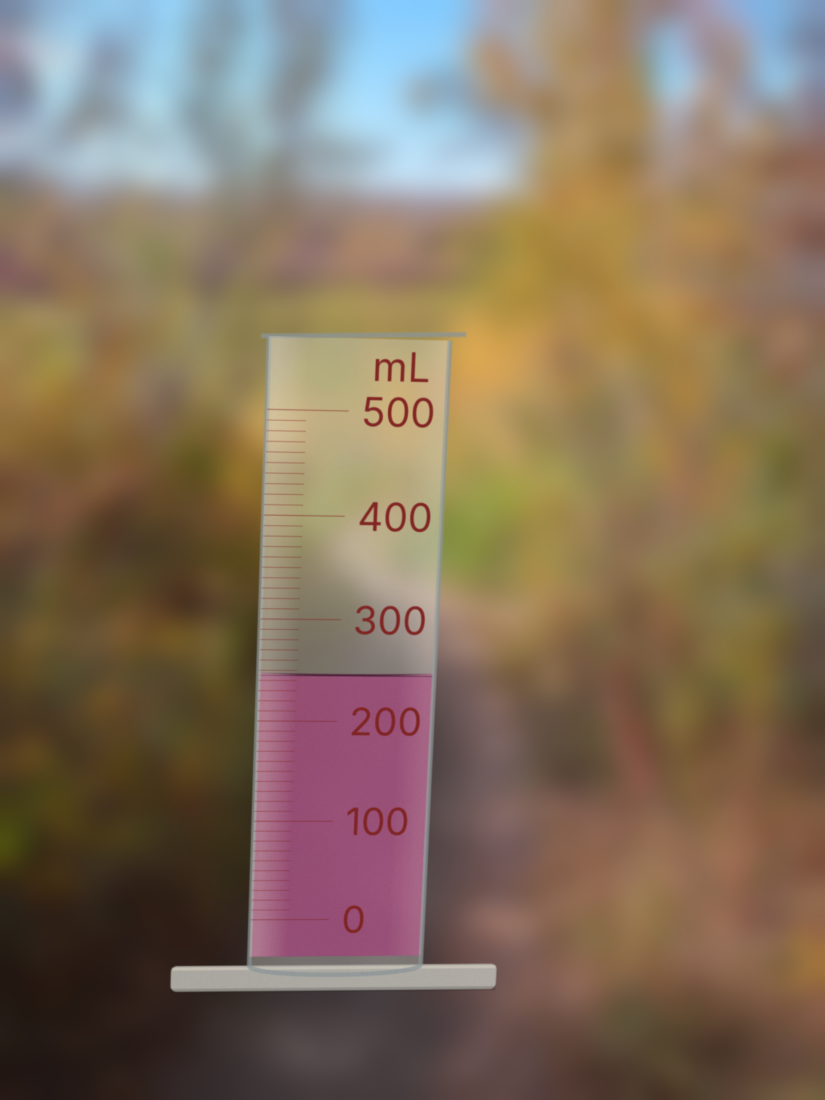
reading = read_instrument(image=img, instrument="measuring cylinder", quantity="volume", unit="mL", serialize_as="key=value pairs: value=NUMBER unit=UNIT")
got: value=245 unit=mL
